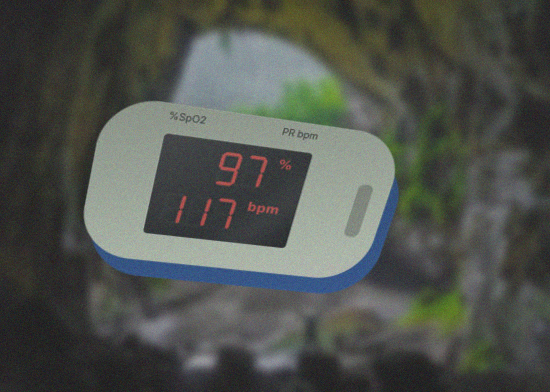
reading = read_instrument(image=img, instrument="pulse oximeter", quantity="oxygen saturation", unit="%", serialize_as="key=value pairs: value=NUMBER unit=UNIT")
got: value=97 unit=%
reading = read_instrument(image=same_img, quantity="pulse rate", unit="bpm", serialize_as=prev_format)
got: value=117 unit=bpm
